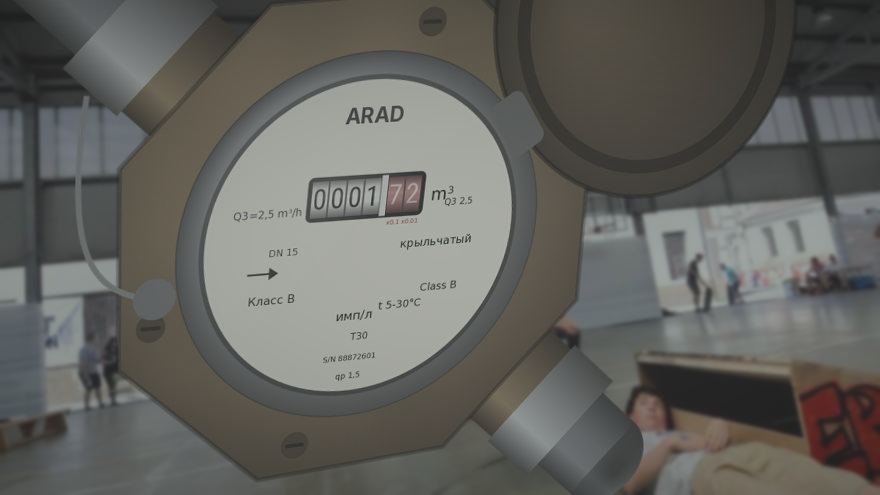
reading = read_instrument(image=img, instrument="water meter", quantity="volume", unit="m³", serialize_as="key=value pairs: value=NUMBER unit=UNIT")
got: value=1.72 unit=m³
